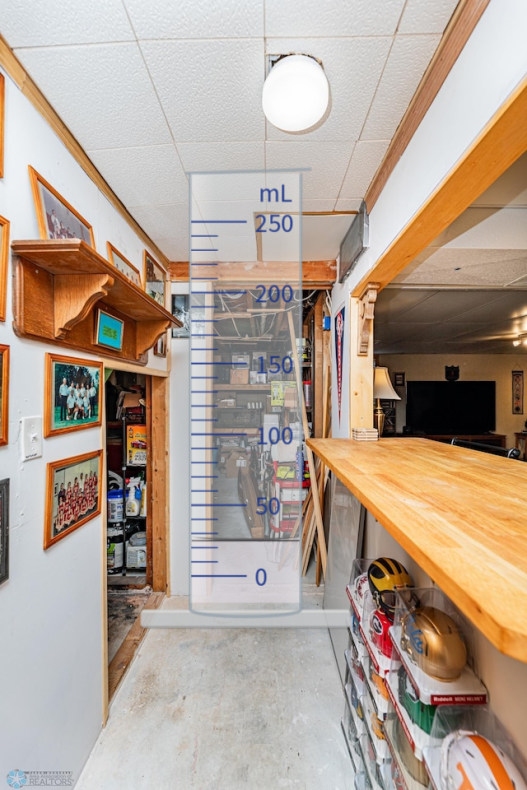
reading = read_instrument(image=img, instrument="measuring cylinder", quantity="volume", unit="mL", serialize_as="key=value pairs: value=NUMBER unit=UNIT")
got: value=25 unit=mL
